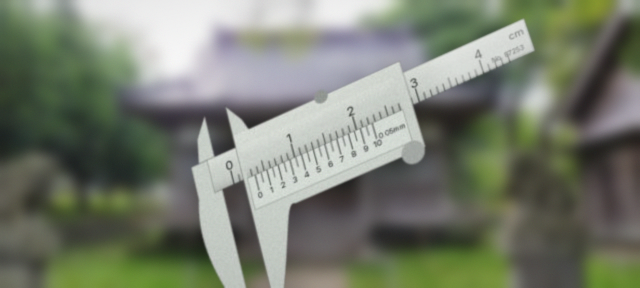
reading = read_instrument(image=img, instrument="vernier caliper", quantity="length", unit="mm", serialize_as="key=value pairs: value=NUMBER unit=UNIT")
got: value=3.5 unit=mm
